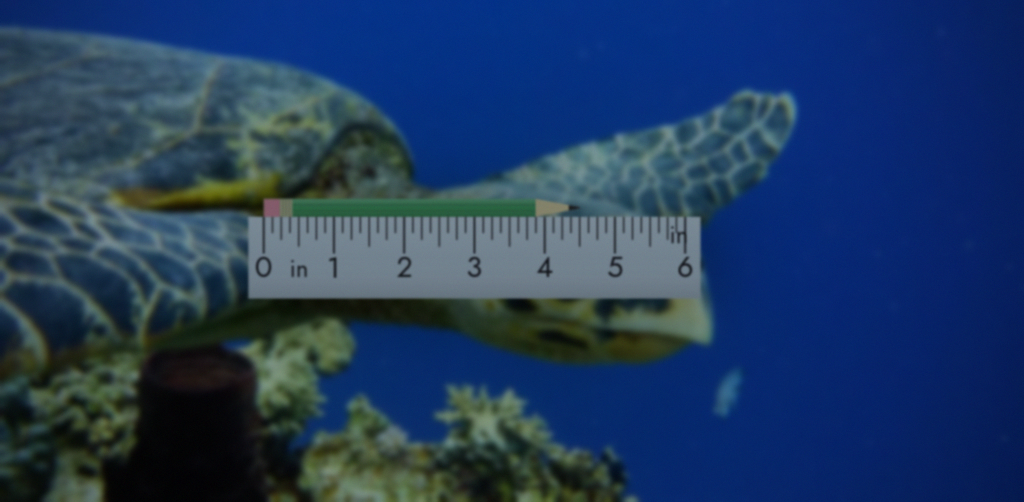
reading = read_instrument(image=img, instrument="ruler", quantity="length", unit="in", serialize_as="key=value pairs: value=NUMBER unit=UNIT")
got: value=4.5 unit=in
